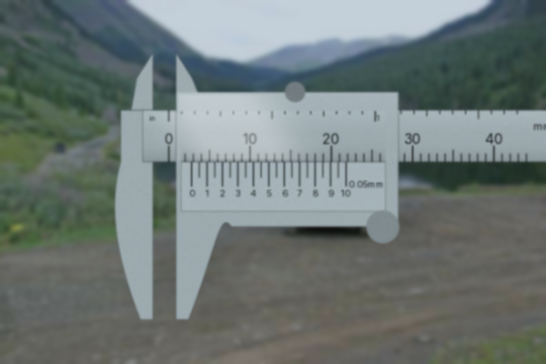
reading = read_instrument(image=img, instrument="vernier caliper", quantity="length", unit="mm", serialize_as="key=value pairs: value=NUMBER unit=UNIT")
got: value=2.8 unit=mm
